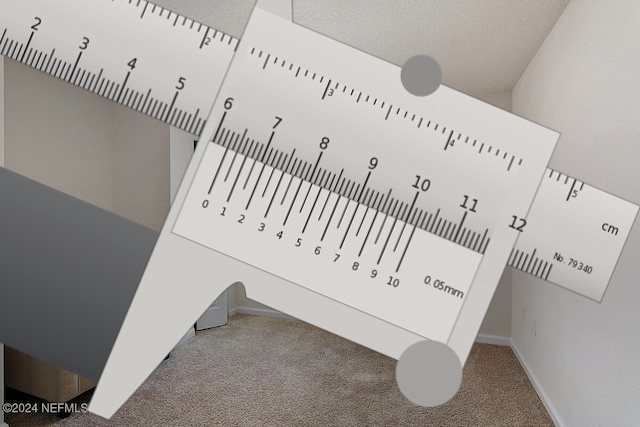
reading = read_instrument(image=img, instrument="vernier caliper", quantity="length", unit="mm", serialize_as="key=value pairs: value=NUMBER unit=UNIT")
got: value=63.0 unit=mm
